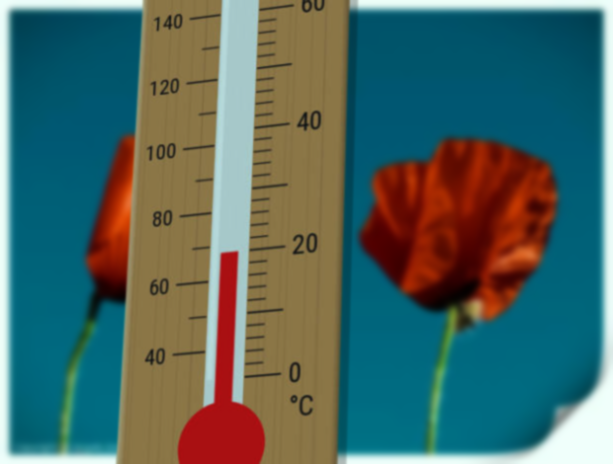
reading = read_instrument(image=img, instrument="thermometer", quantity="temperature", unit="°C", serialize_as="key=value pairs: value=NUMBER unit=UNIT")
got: value=20 unit=°C
